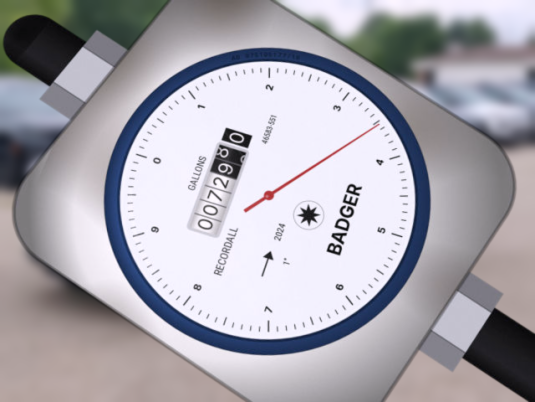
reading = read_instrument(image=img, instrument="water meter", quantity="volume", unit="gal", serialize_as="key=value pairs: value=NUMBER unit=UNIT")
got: value=72983.5 unit=gal
